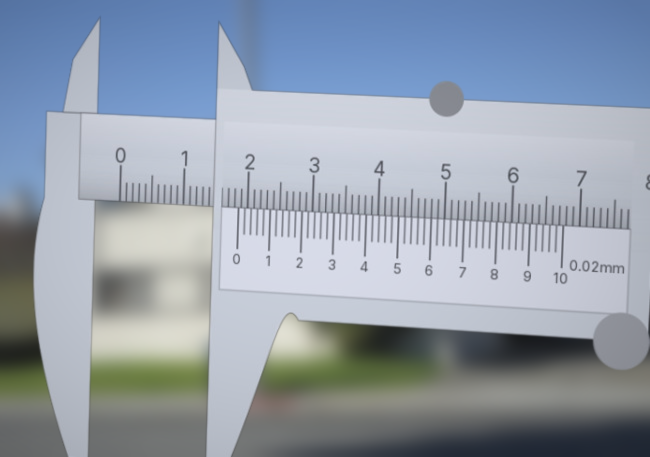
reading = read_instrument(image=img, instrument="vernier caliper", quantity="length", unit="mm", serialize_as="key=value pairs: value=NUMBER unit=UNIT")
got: value=18.6 unit=mm
